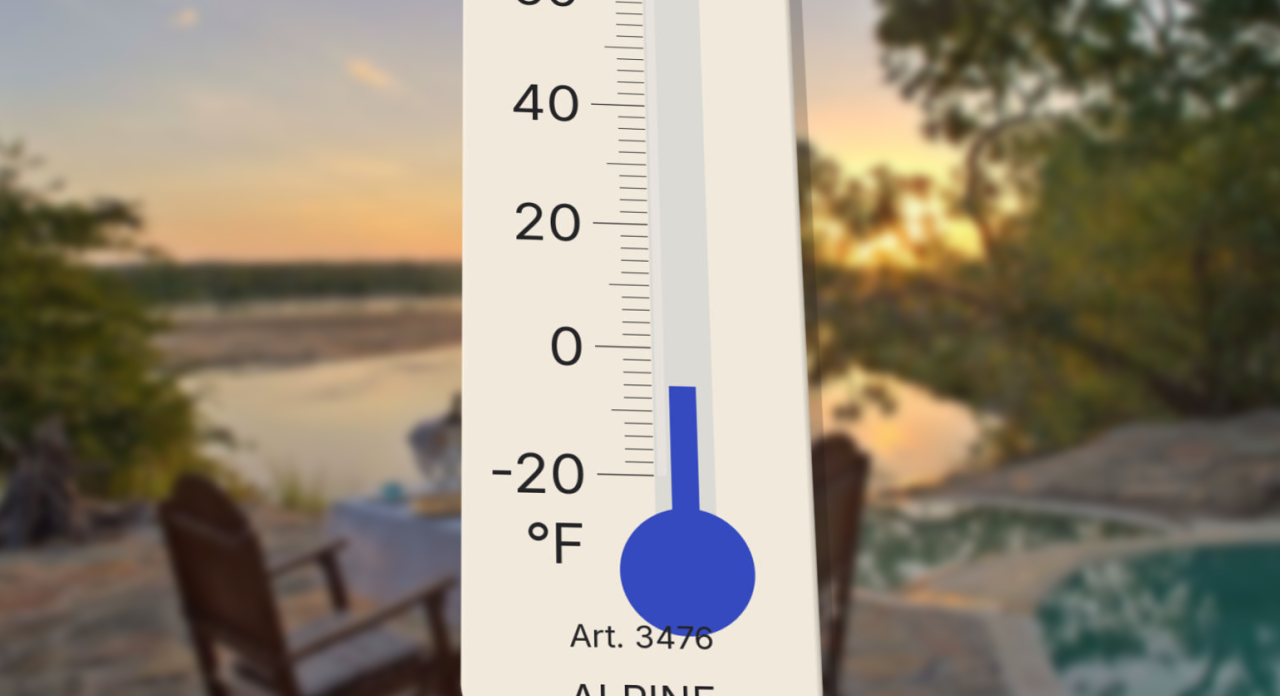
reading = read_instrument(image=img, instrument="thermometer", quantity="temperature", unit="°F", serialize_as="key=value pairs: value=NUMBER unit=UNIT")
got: value=-6 unit=°F
